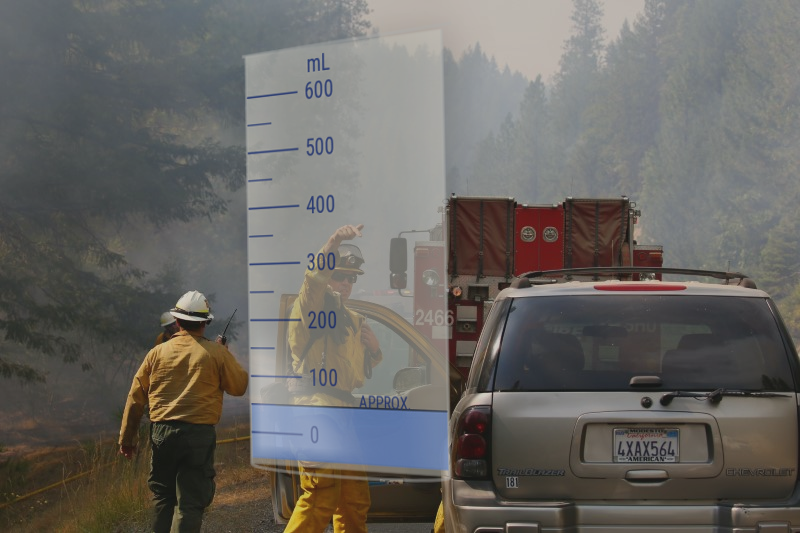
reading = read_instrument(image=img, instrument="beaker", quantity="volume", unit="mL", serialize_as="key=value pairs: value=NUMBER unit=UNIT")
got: value=50 unit=mL
